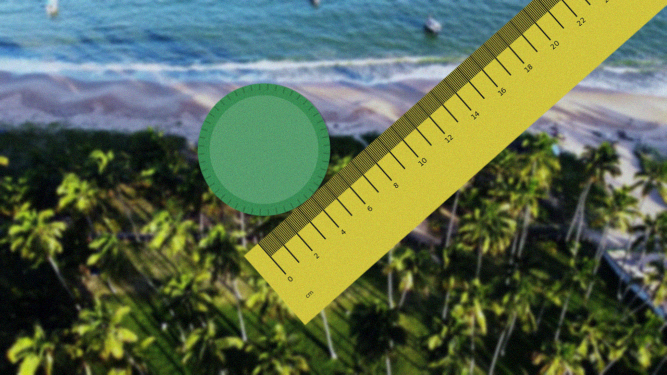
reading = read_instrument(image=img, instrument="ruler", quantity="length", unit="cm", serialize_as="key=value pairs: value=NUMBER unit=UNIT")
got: value=7.5 unit=cm
